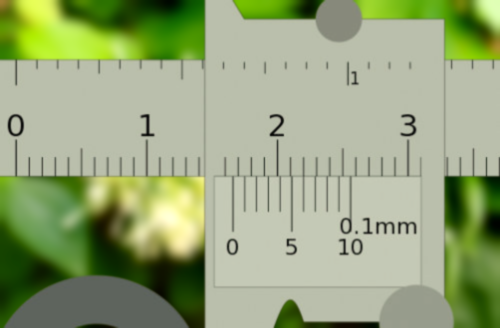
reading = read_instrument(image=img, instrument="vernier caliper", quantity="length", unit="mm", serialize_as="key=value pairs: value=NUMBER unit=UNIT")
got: value=16.6 unit=mm
